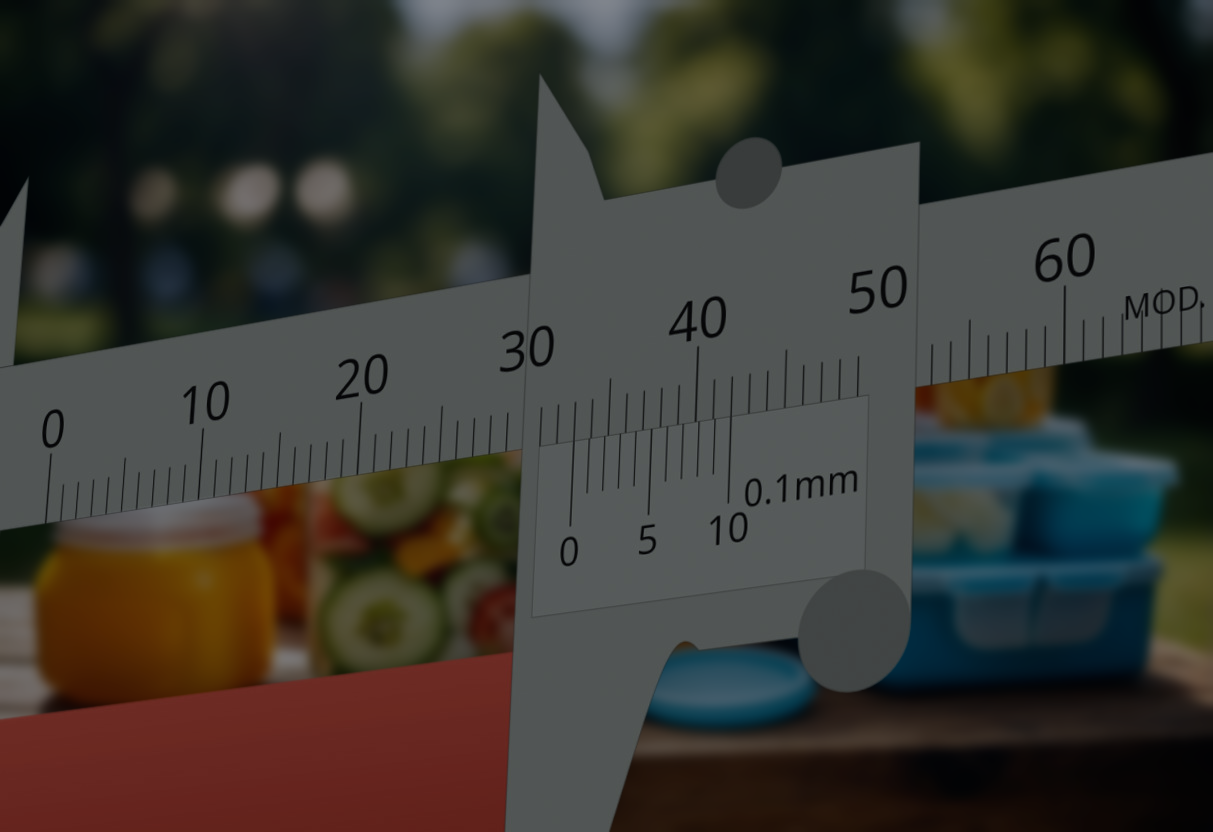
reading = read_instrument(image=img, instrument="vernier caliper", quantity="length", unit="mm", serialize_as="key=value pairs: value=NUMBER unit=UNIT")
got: value=33.0 unit=mm
